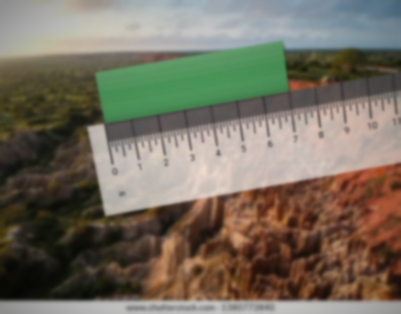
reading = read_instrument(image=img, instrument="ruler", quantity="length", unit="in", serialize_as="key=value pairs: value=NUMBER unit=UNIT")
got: value=7 unit=in
